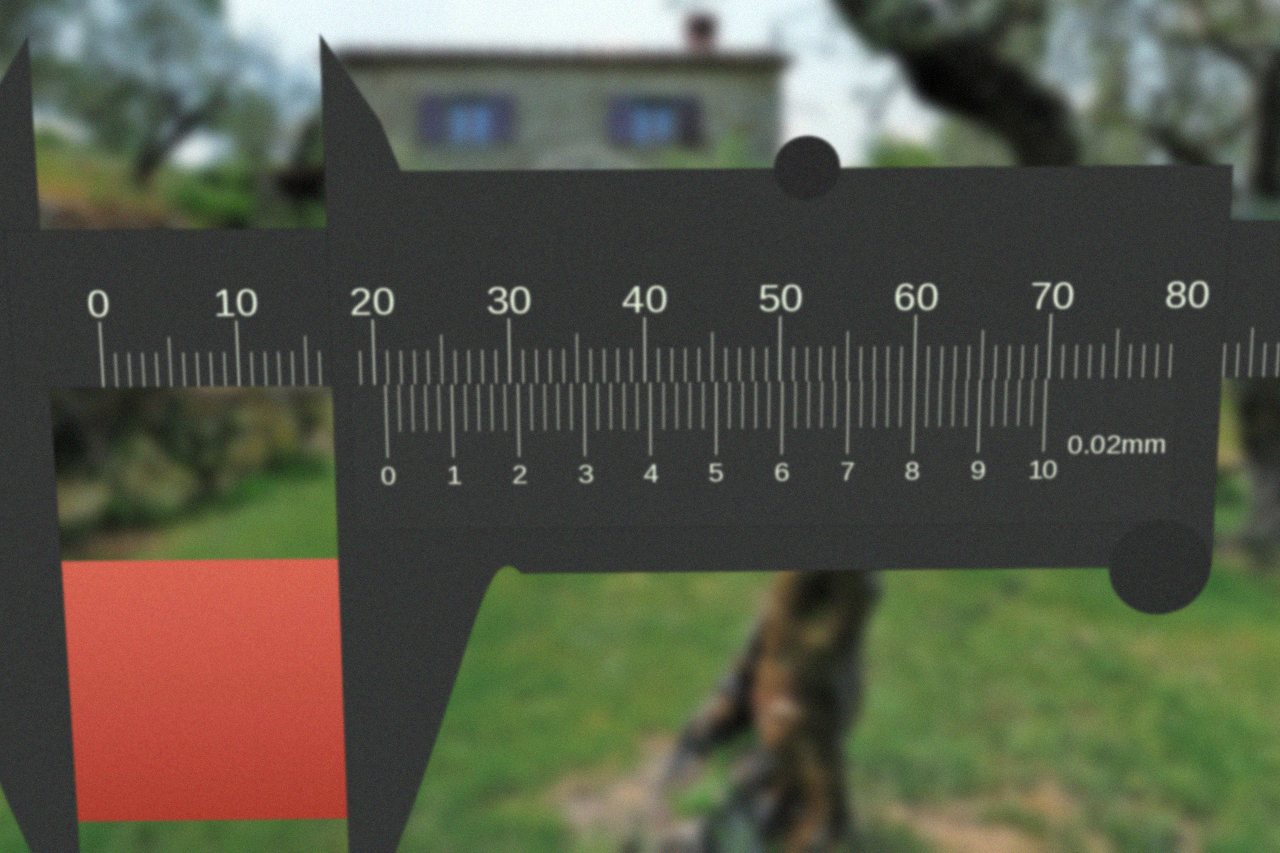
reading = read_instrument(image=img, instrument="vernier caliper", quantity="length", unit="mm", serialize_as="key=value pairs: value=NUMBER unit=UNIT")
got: value=20.8 unit=mm
